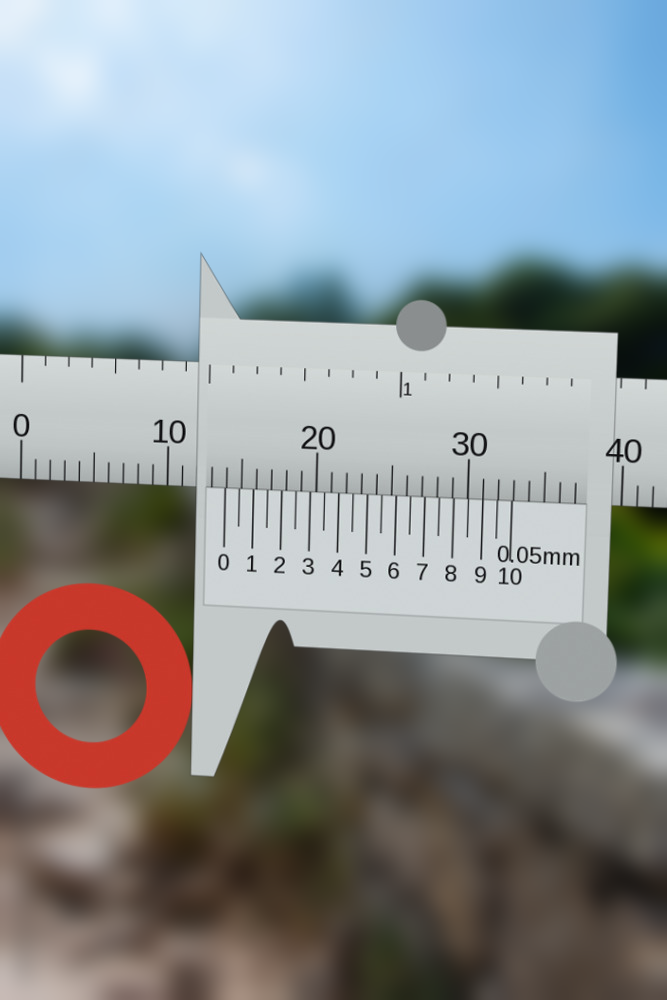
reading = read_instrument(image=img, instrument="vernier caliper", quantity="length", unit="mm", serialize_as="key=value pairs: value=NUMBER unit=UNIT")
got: value=13.9 unit=mm
